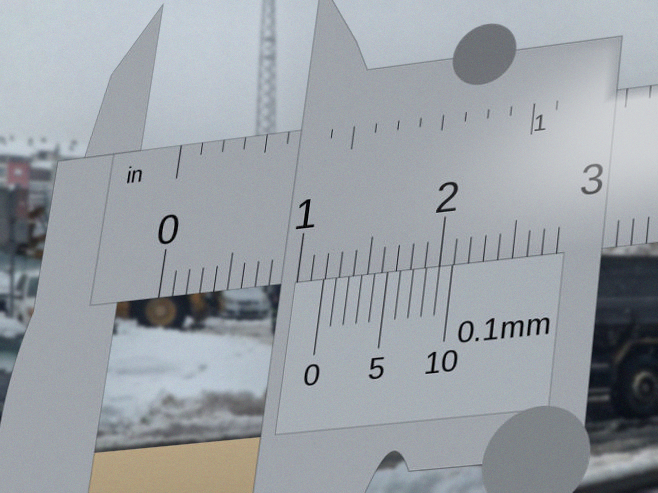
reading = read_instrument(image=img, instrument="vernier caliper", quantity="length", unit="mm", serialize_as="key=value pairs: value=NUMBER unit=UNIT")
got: value=11.9 unit=mm
